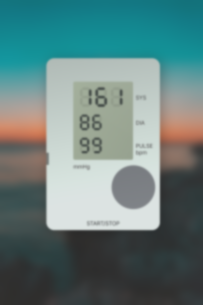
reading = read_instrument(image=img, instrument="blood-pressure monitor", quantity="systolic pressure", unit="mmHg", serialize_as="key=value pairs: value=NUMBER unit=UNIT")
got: value=161 unit=mmHg
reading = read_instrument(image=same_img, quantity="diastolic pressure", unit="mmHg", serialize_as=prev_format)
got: value=86 unit=mmHg
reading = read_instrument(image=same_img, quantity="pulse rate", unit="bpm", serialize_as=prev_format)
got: value=99 unit=bpm
